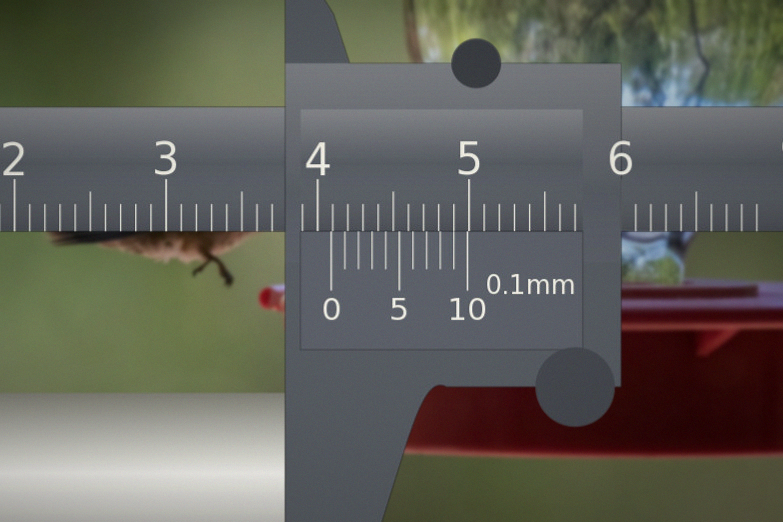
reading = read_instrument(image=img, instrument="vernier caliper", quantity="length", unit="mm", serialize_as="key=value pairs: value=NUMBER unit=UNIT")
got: value=40.9 unit=mm
